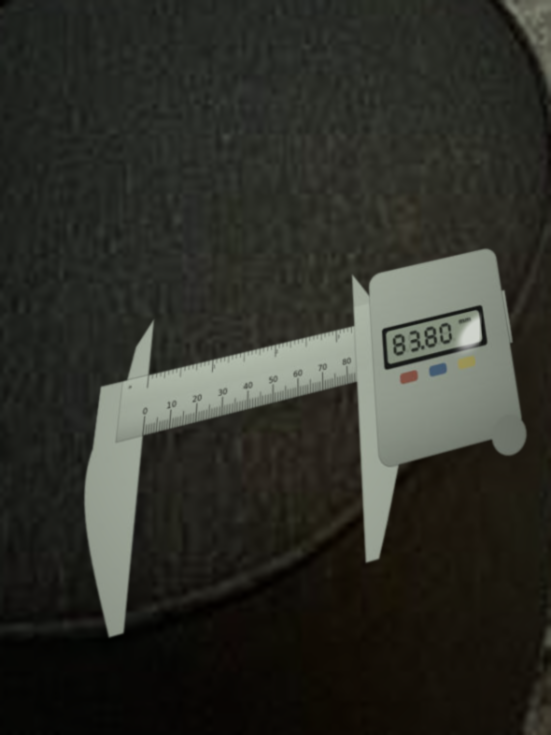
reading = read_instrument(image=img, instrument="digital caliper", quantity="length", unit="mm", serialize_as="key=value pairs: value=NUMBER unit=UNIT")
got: value=83.80 unit=mm
